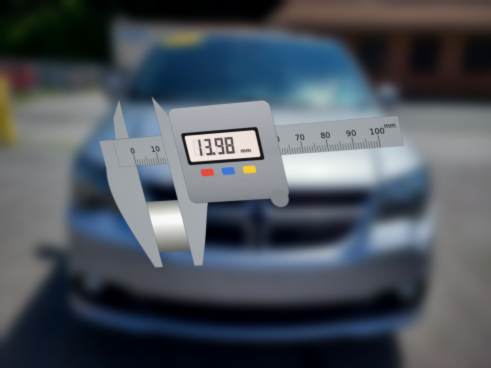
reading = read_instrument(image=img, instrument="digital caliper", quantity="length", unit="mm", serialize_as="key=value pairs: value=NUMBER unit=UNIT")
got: value=13.98 unit=mm
